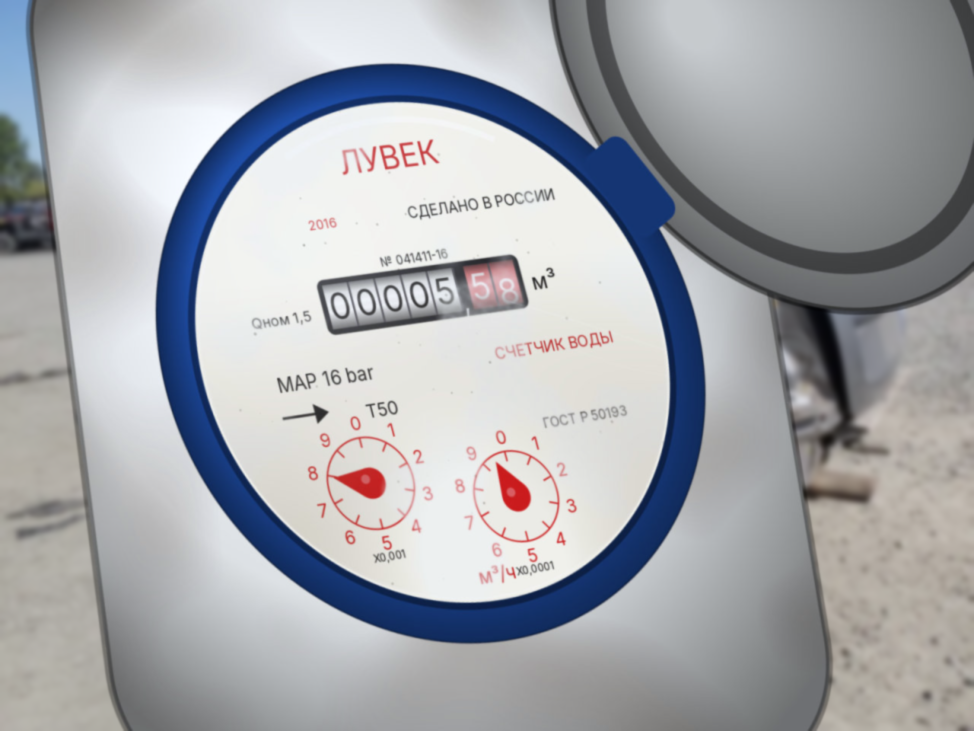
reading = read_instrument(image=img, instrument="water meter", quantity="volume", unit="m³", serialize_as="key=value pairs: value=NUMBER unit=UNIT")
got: value=5.5779 unit=m³
